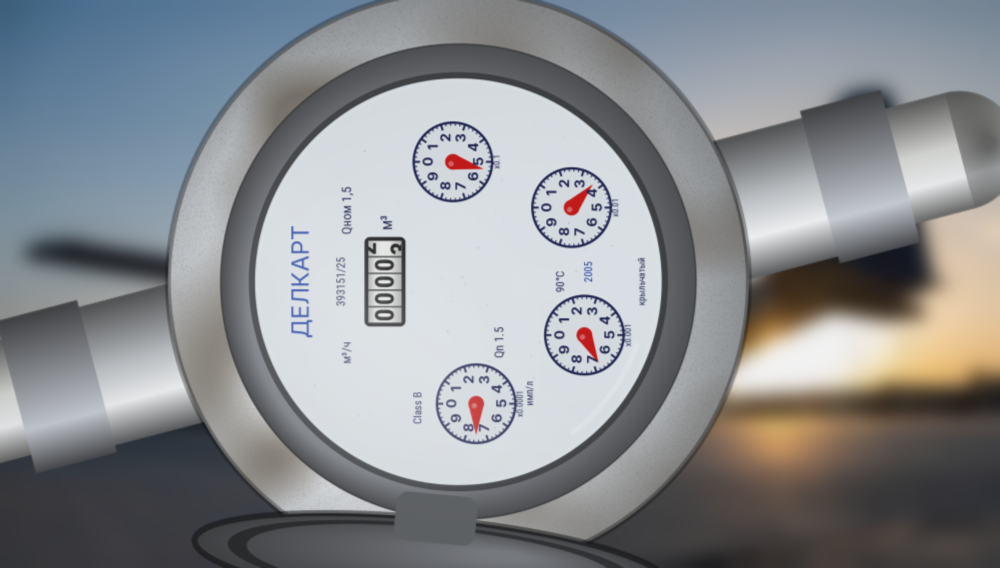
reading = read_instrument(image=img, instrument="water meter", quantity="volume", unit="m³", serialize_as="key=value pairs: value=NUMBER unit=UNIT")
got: value=2.5367 unit=m³
